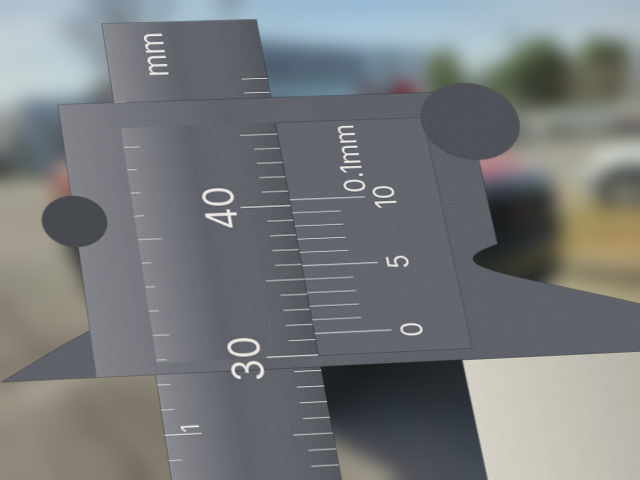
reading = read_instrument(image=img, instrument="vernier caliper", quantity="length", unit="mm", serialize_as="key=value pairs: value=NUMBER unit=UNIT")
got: value=31.4 unit=mm
